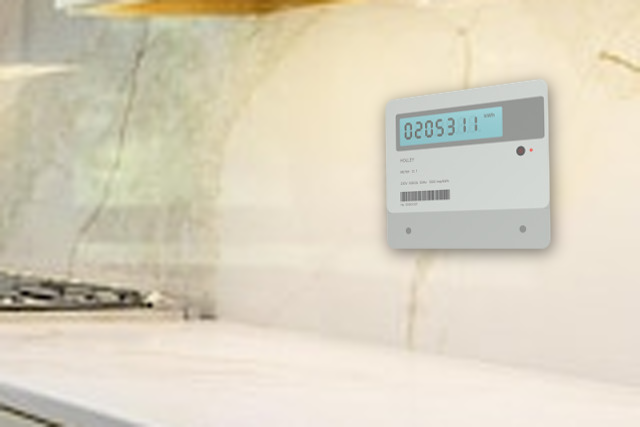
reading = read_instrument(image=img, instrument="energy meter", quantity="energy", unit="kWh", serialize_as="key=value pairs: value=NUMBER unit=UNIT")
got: value=205311 unit=kWh
